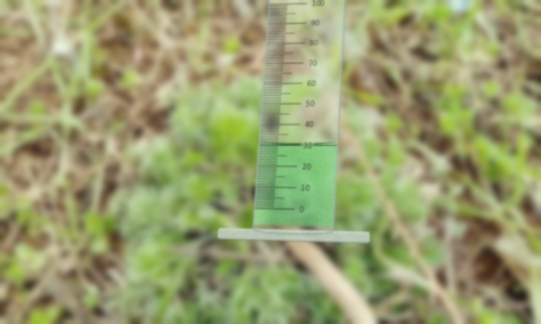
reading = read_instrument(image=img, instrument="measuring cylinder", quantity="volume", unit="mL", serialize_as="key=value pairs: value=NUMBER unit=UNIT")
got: value=30 unit=mL
